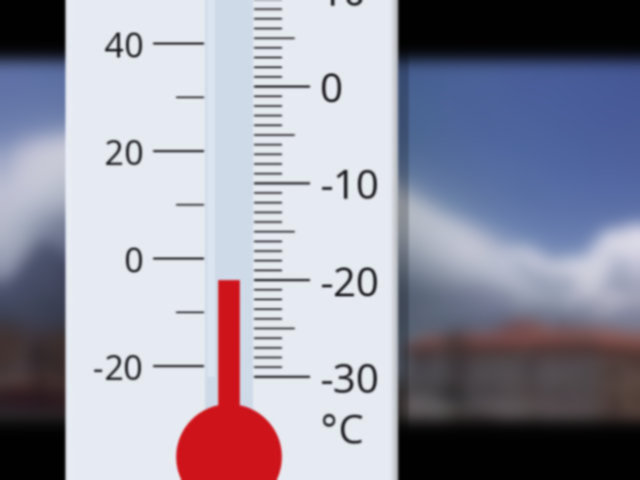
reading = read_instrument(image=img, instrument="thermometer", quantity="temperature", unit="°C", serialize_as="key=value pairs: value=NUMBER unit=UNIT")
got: value=-20 unit=°C
